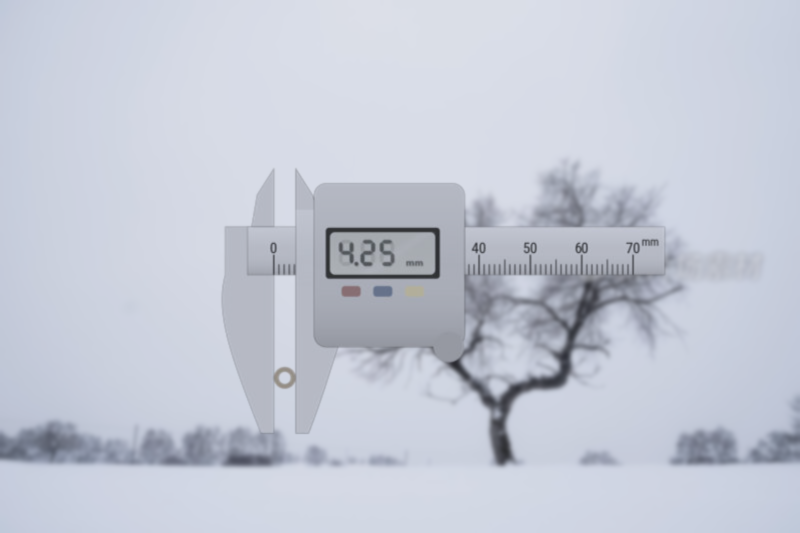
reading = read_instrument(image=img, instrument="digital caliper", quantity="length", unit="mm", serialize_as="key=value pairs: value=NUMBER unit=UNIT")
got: value=4.25 unit=mm
